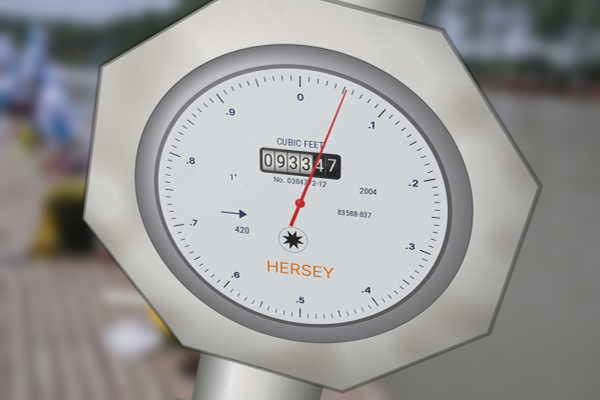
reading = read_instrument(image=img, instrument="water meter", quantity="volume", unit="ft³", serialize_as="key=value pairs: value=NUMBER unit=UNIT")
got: value=93347.05 unit=ft³
